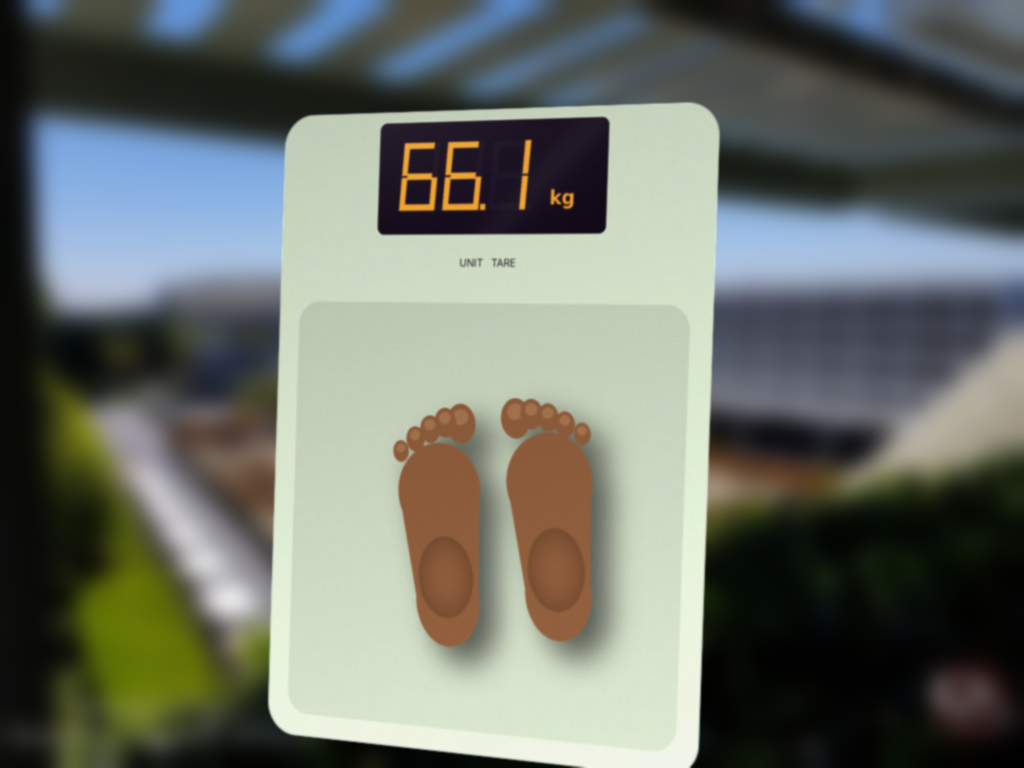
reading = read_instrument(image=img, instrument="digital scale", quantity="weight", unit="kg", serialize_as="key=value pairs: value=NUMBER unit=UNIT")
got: value=66.1 unit=kg
